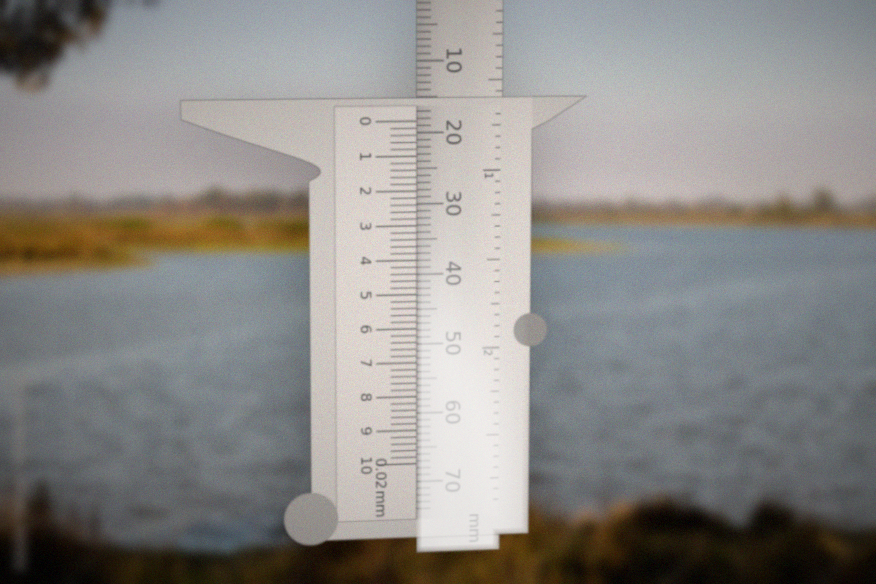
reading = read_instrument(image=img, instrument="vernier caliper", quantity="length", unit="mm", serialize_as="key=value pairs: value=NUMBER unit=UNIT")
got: value=18.4 unit=mm
